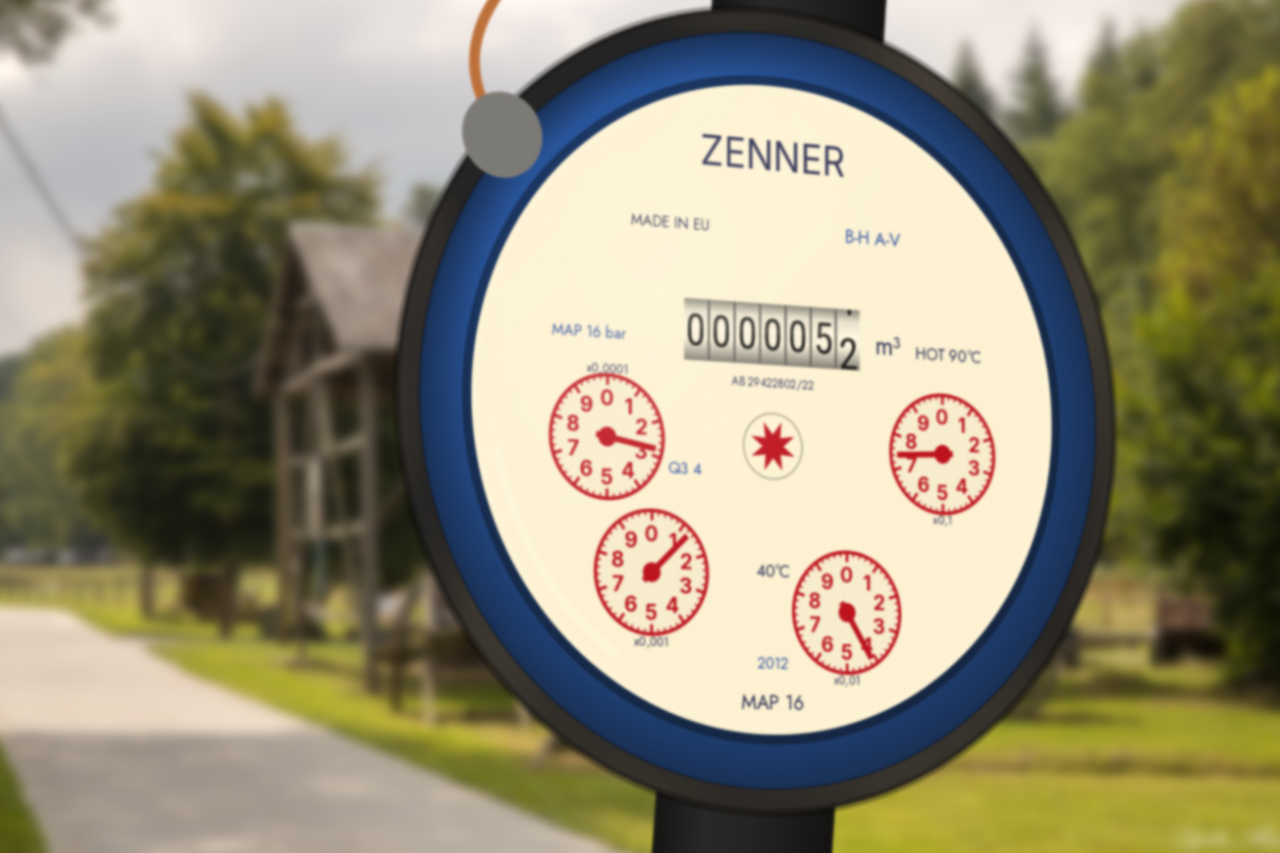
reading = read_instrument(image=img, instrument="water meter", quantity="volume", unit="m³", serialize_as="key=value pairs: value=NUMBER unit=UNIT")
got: value=51.7412 unit=m³
